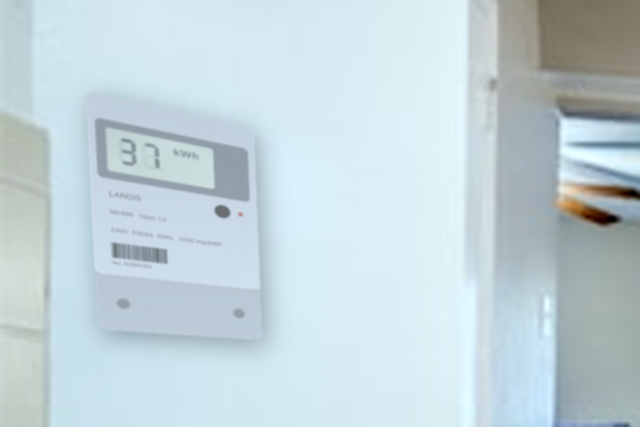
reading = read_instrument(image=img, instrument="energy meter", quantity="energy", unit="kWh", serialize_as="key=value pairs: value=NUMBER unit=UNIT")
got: value=37 unit=kWh
